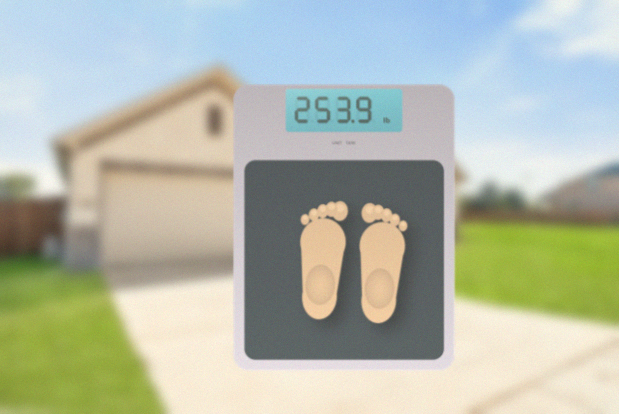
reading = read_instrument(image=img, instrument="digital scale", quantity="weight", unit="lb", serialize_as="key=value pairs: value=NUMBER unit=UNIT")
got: value=253.9 unit=lb
